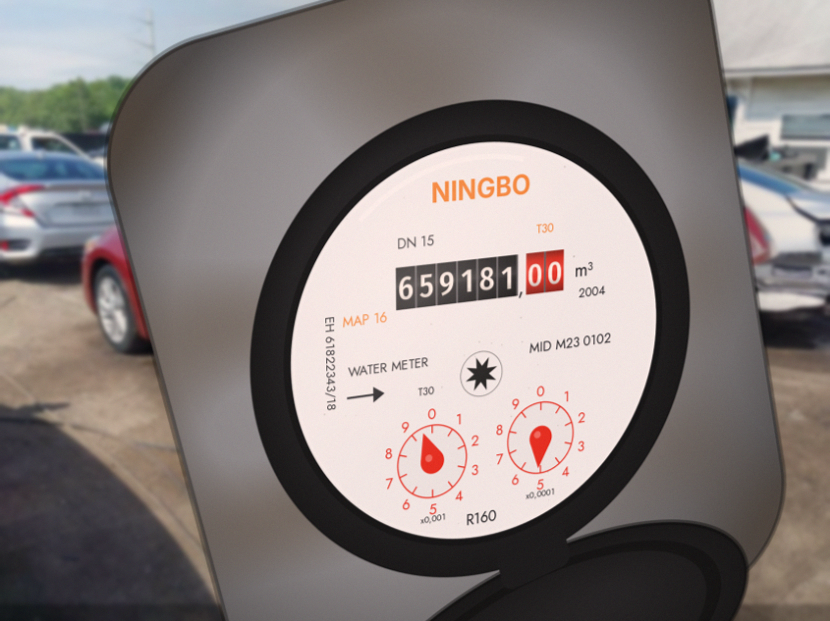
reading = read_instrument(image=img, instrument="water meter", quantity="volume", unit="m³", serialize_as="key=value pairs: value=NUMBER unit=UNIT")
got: value=659180.9995 unit=m³
